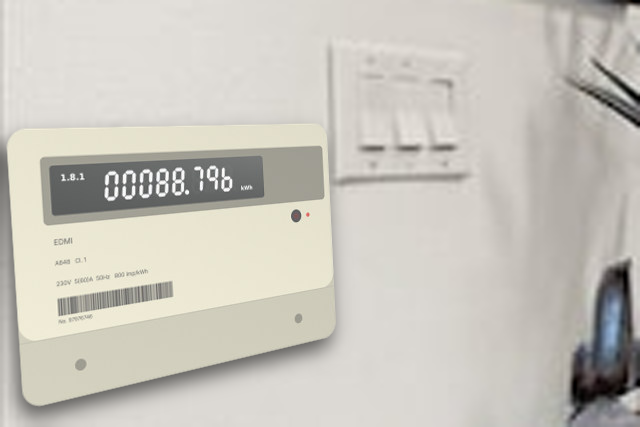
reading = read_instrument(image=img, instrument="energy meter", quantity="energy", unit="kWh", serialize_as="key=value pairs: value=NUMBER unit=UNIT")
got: value=88.796 unit=kWh
